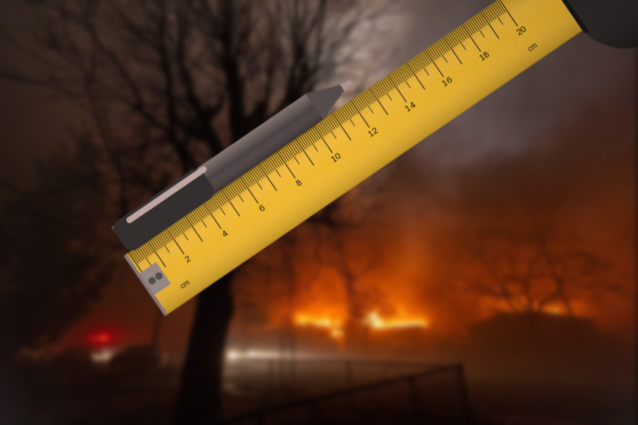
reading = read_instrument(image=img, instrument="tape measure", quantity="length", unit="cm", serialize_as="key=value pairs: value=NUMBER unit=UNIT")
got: value=12.5 unit=cm
